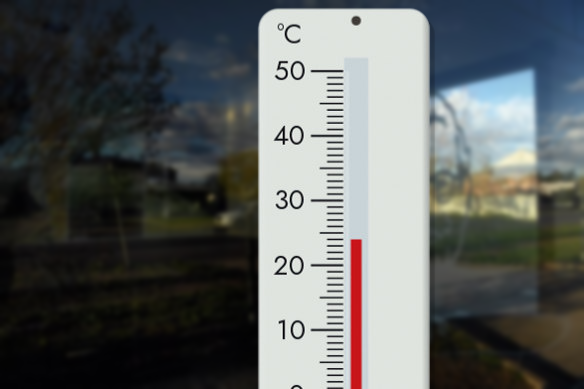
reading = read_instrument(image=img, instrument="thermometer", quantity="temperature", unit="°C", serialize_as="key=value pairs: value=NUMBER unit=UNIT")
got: value=24 unit=°C
